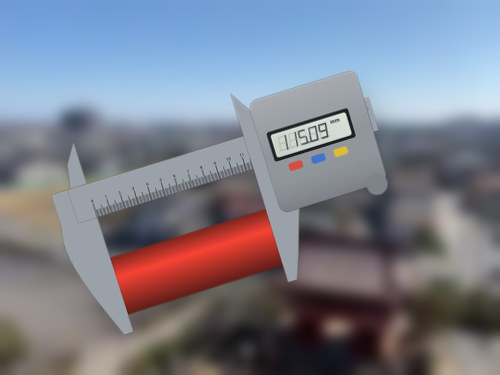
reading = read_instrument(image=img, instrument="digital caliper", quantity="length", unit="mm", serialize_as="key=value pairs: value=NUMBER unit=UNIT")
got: value=115.09 unit=mm
